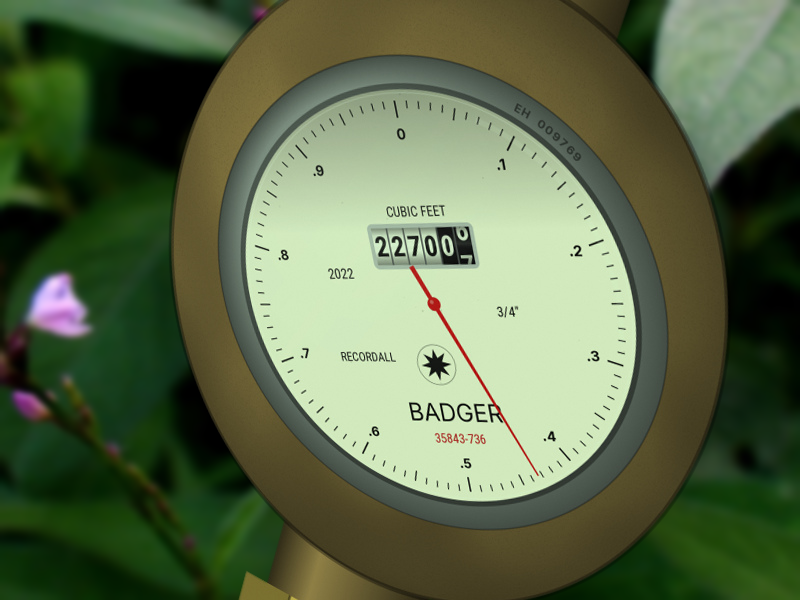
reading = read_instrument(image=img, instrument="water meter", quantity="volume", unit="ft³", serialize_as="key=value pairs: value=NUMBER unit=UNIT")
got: value=227006.43 unit=ft³
